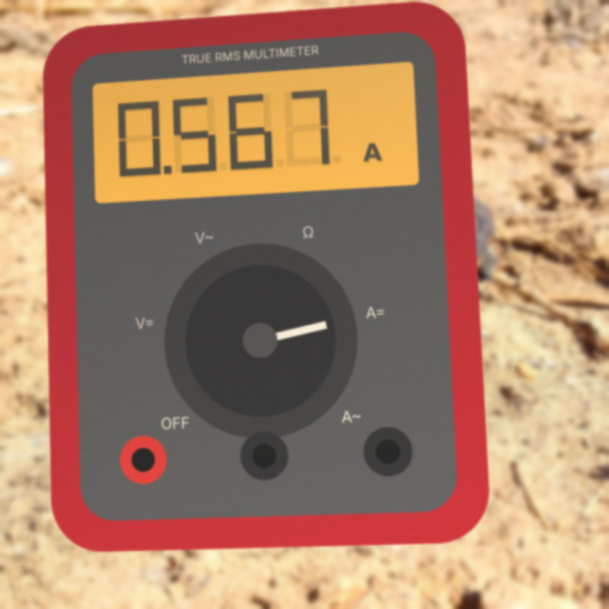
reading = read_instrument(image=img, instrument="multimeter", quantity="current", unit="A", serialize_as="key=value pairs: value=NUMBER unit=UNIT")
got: value=0.567 unit=A
